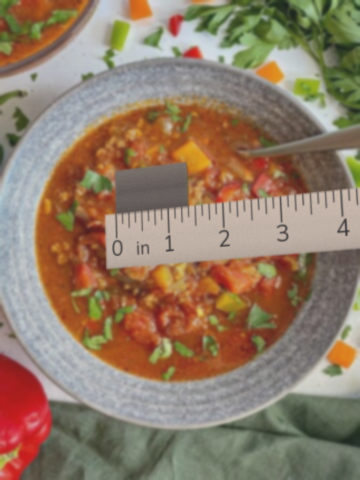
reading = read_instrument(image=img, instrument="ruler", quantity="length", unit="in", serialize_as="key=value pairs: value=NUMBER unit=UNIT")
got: value=1.375 unit=in
